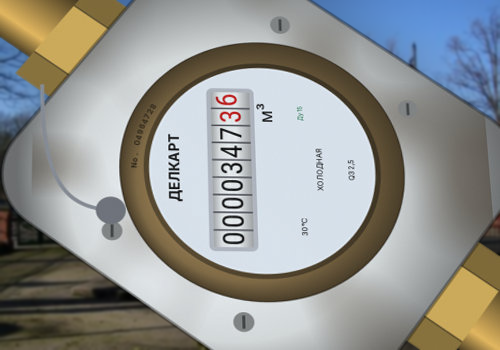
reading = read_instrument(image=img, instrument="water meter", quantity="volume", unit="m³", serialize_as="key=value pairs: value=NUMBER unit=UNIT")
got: value=347.36 unit=m³
